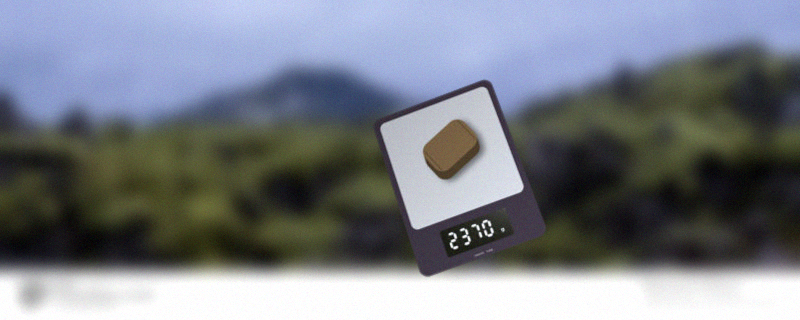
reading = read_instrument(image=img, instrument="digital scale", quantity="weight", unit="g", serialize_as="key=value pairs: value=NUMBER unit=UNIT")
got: value=2370 unit=g
